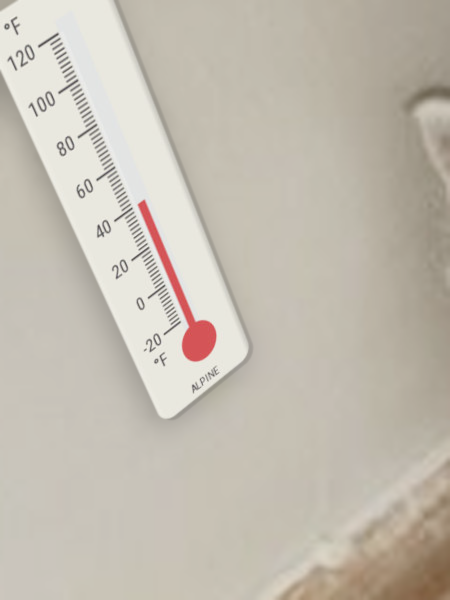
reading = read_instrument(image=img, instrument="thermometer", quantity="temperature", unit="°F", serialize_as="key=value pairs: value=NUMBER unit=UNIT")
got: value=40 unit=°F
